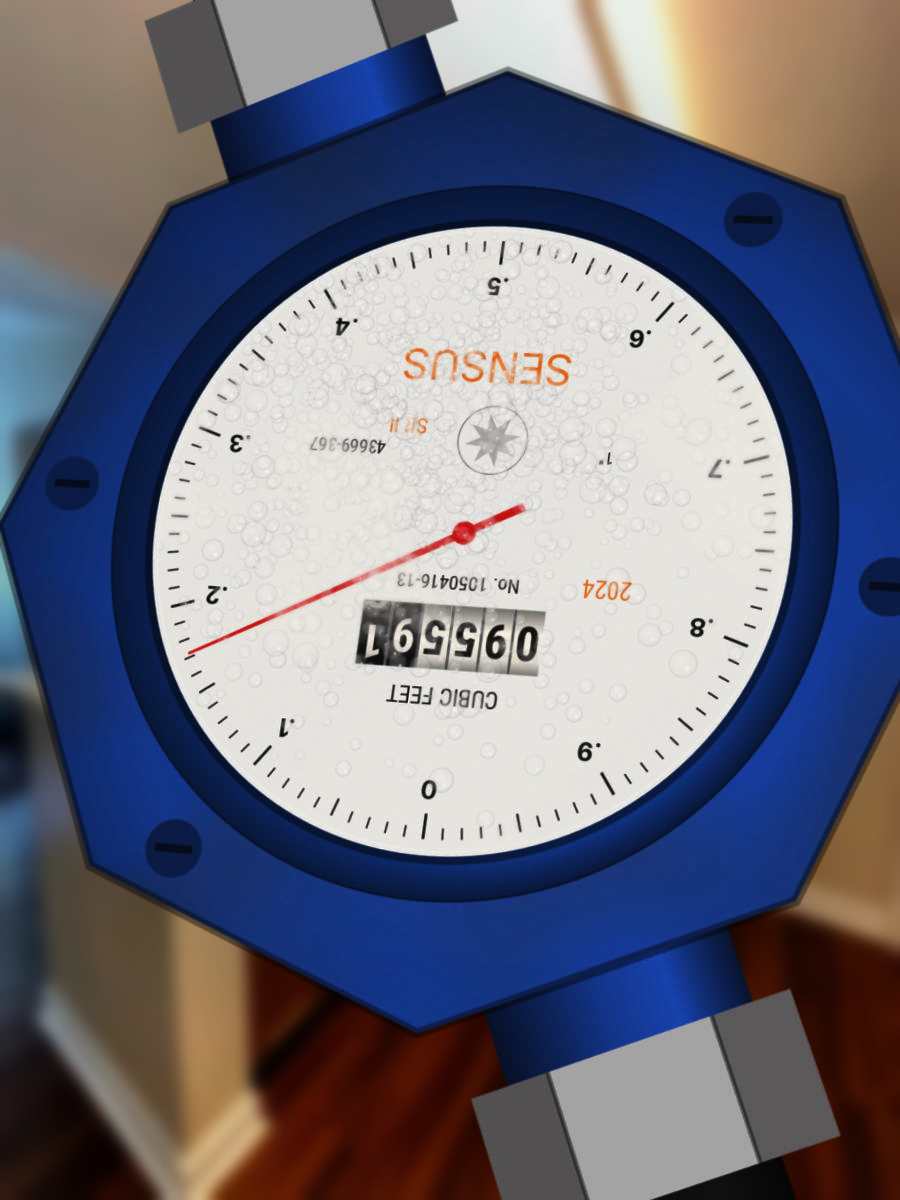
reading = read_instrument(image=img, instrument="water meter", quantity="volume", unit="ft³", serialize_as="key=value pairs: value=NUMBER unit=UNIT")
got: value=95591.17 unit=ft³
